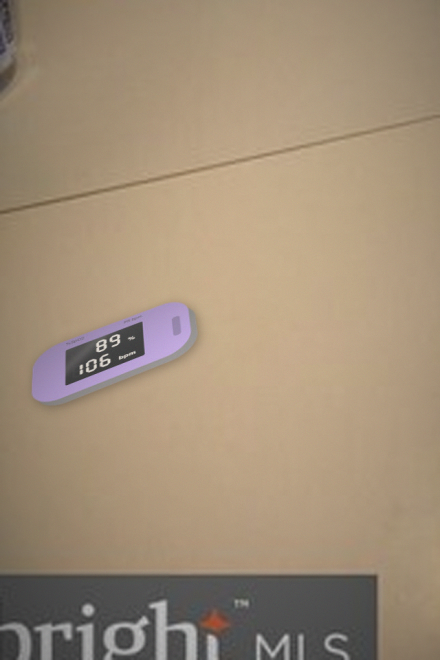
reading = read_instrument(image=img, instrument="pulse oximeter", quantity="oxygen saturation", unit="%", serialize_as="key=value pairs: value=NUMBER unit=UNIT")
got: value=89 unit=%
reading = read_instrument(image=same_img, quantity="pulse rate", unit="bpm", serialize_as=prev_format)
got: value=106 unit=bpm
